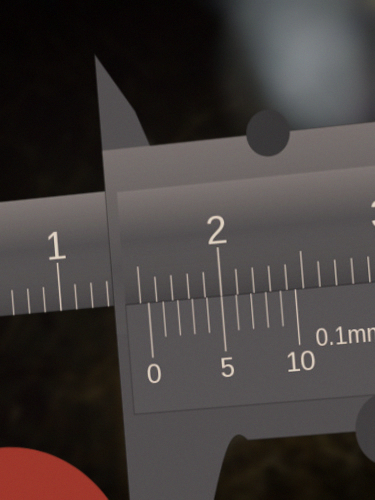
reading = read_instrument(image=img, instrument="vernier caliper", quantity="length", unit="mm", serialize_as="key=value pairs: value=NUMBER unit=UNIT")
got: value=15.5 unit=mm
